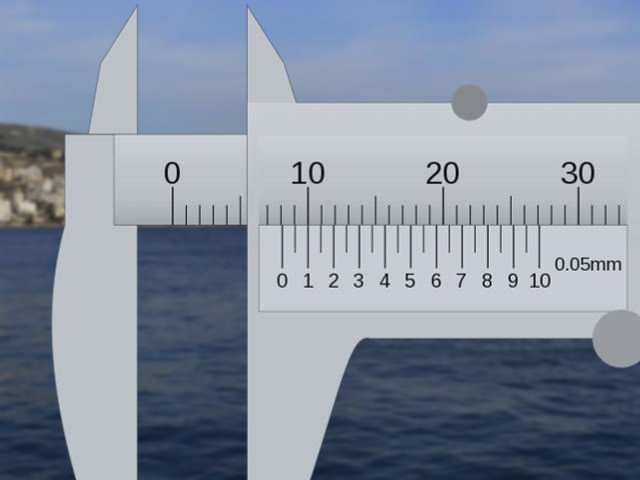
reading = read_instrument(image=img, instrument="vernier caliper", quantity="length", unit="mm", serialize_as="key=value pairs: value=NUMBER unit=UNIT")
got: value=8.1 unit=mm
